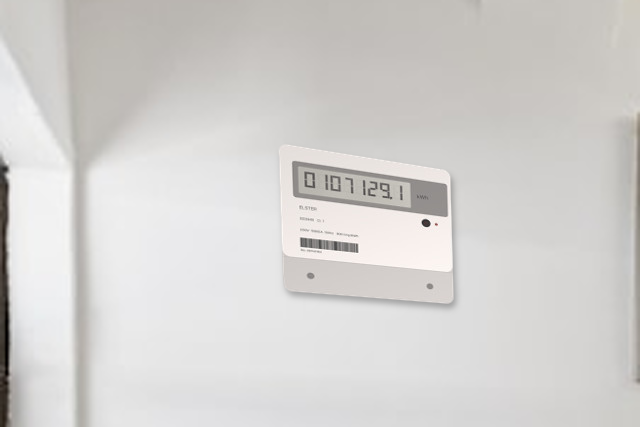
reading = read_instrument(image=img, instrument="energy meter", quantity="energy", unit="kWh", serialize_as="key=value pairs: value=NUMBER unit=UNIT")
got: value=107129.1 unit=kWh
